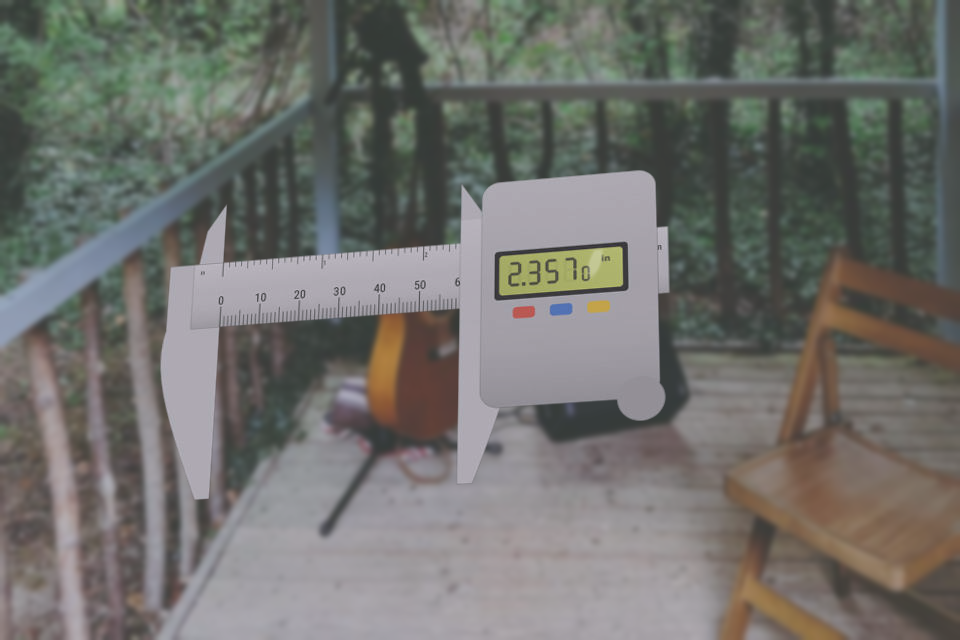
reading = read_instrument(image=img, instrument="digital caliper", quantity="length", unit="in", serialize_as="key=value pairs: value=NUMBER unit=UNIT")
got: value=2.3570 unit=in
